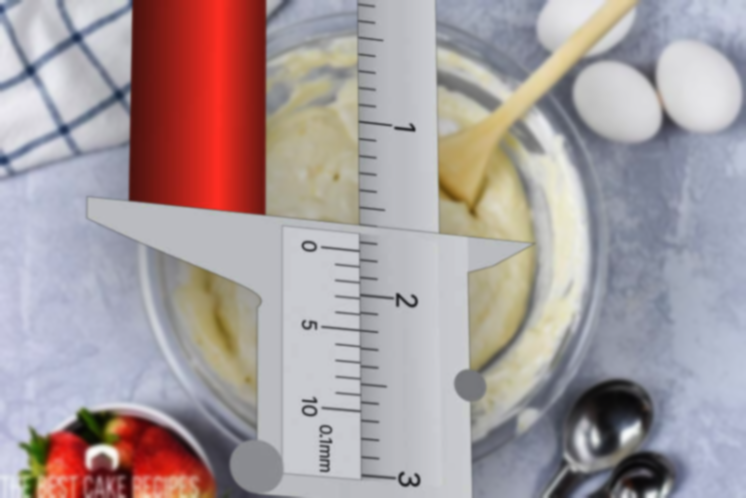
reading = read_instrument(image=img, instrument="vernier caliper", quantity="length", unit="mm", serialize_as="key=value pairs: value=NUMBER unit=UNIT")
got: value=17.5 unit=mm
